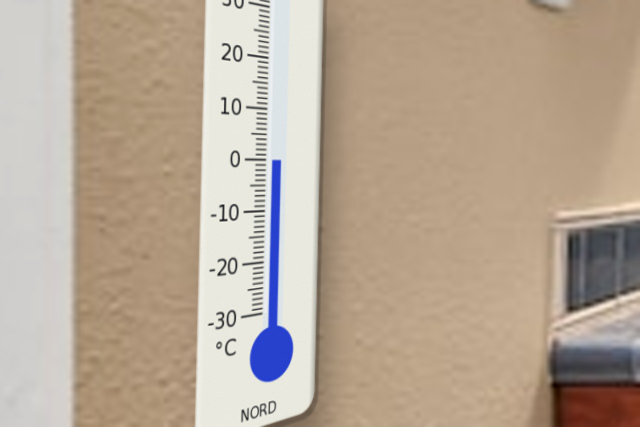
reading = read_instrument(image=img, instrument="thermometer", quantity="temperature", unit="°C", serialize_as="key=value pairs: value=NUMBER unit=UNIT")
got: value=0 unit=°C
